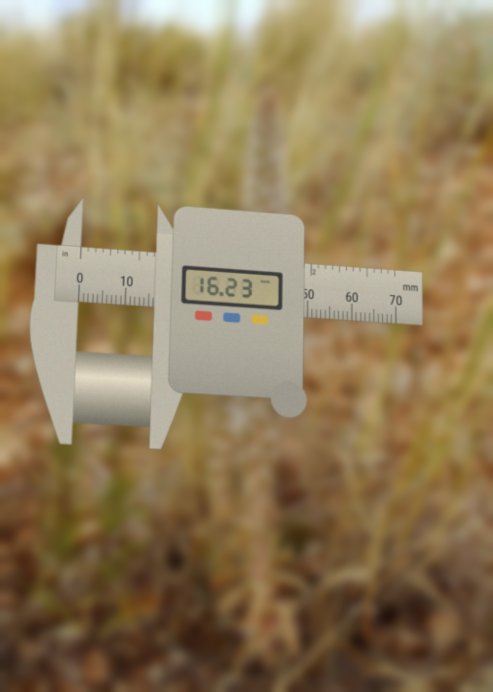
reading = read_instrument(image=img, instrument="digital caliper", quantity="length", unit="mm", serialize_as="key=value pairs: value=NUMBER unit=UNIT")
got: value=16.23 unit=mm
